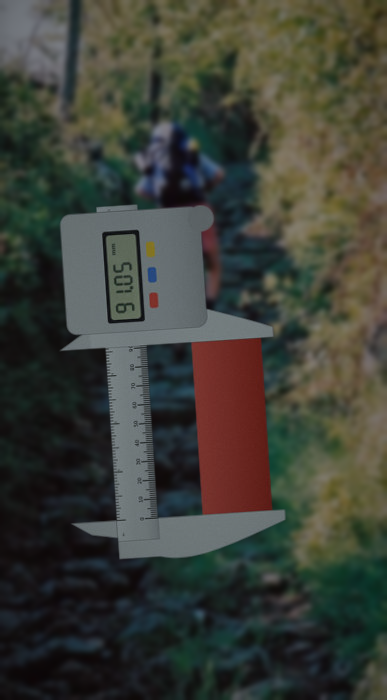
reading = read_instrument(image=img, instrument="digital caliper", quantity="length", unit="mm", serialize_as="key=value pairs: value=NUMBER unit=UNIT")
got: value=91.05 unit=mm
